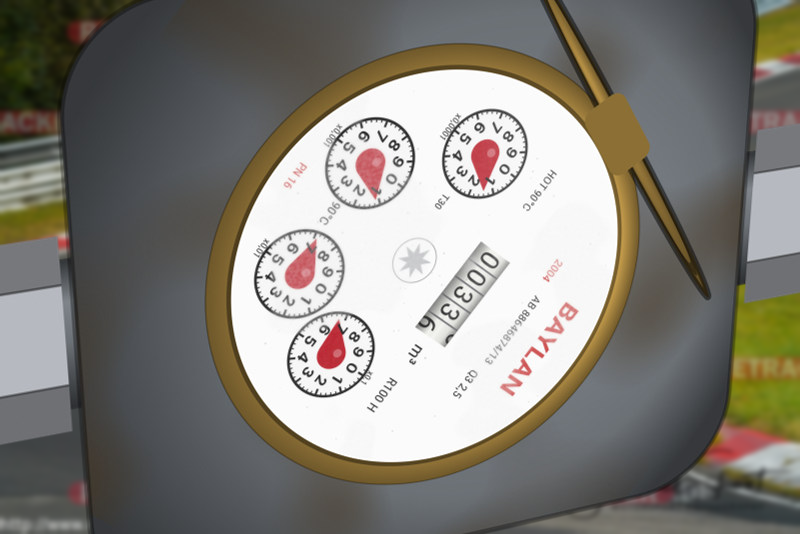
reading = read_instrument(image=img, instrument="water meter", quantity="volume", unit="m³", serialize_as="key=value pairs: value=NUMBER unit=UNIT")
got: value=335.6711 unit=m³
